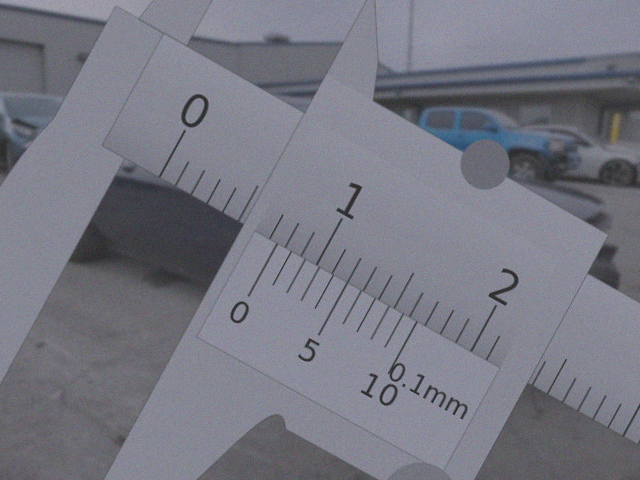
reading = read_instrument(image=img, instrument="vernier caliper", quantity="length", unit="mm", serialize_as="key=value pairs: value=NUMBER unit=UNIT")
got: value=7.5 unit=mm
